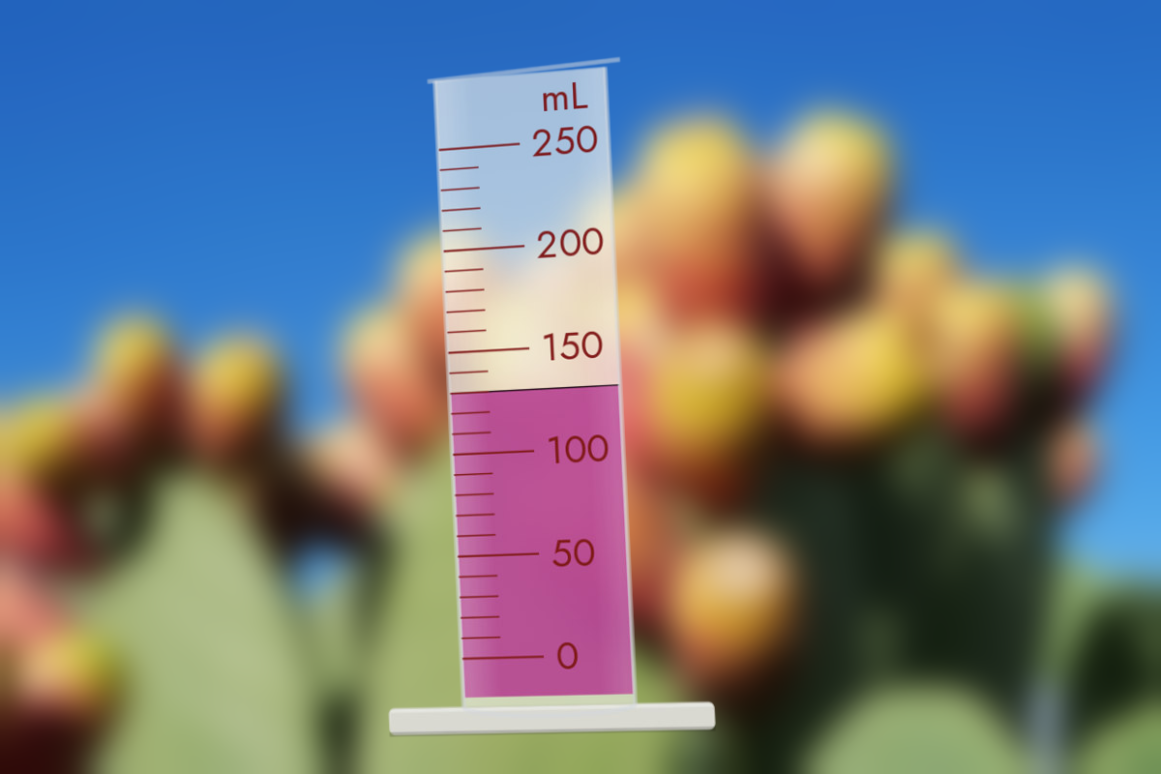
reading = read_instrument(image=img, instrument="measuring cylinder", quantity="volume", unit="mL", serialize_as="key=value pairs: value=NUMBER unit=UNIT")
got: value=130 unit=mL
